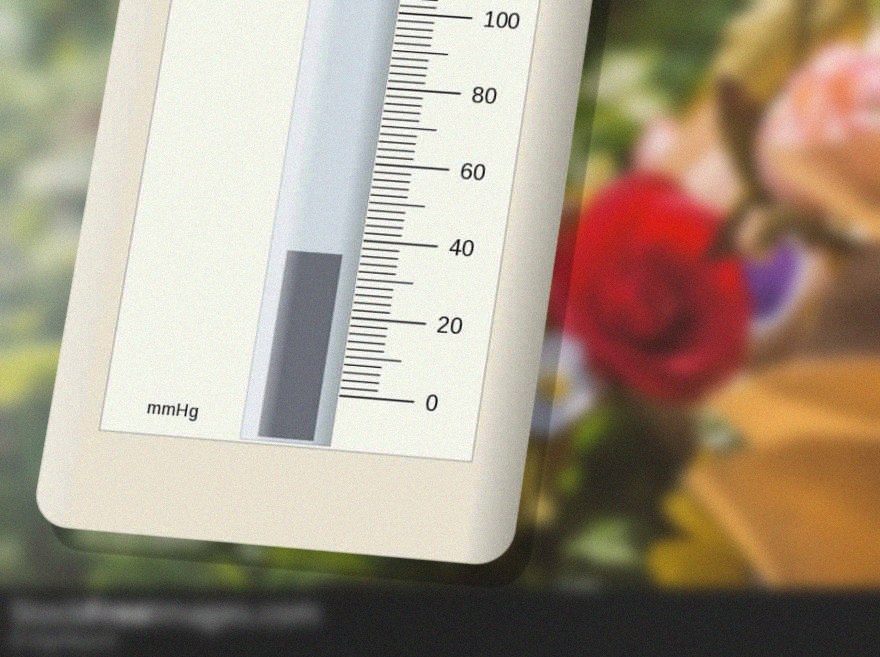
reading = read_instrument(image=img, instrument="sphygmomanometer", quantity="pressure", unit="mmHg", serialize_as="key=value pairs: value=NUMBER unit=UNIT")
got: value=36 unit=mmHg
